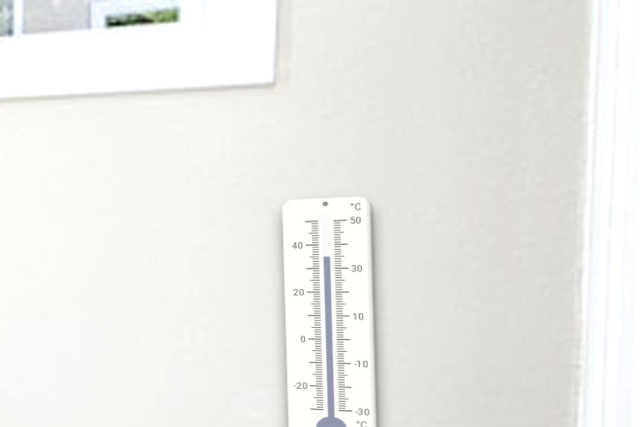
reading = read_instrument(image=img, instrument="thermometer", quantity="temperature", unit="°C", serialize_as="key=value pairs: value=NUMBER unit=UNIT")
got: value=35 unit=°C
